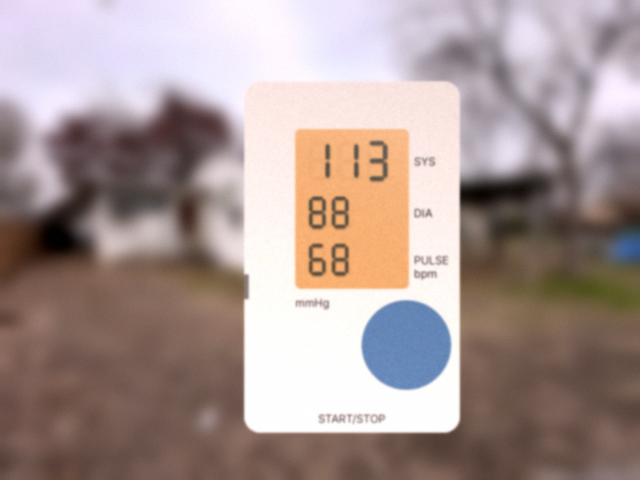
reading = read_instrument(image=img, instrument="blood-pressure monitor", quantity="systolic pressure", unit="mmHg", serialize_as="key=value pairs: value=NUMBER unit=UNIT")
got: value=113 unit=mmHg
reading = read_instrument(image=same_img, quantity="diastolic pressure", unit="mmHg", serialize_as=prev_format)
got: value=88 unit=mmHg
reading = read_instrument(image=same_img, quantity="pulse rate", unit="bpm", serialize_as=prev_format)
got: value=68 unit=bpm
